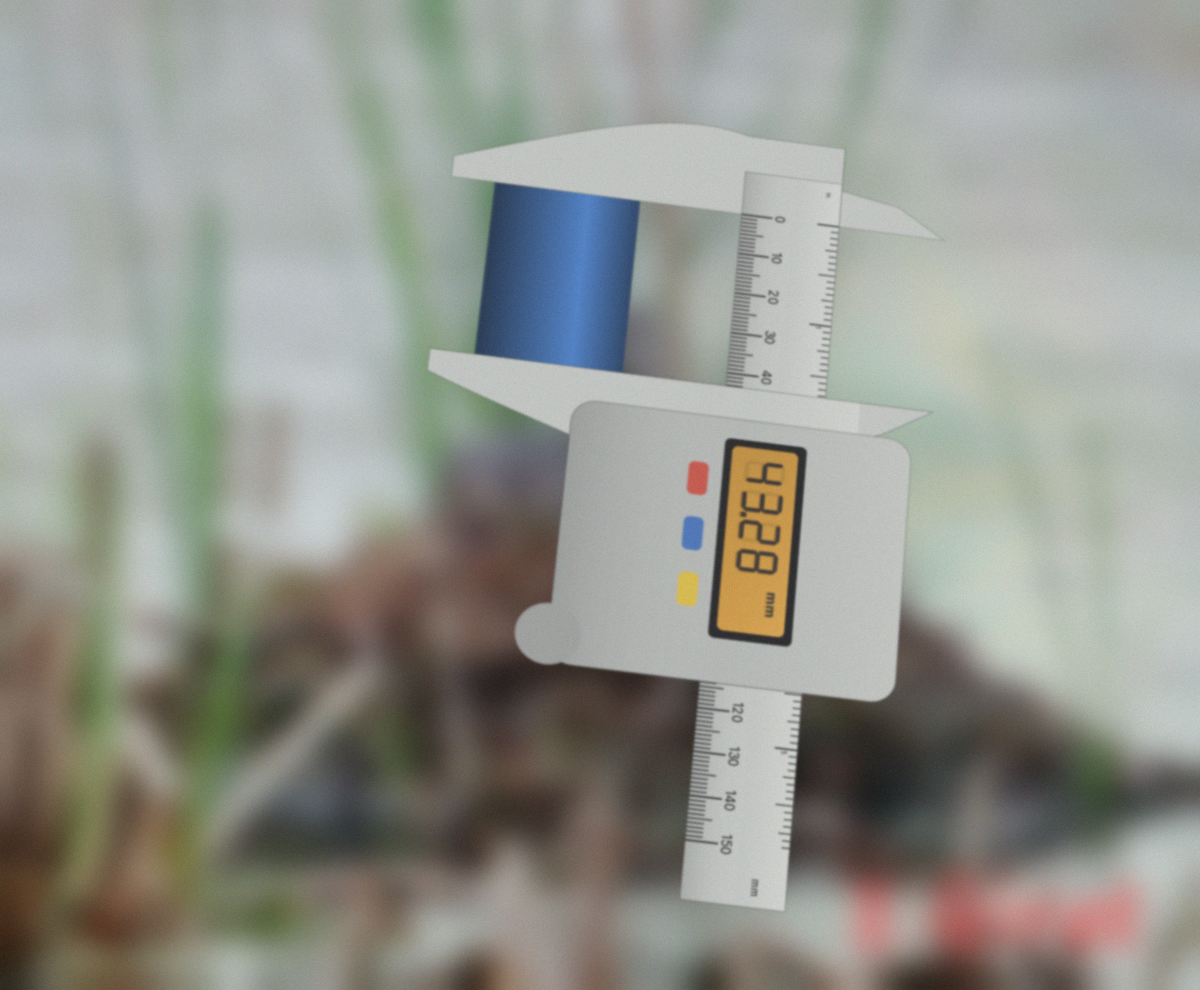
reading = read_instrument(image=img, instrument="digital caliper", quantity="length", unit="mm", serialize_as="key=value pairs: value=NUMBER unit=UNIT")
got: value=43.28 unit=mm
